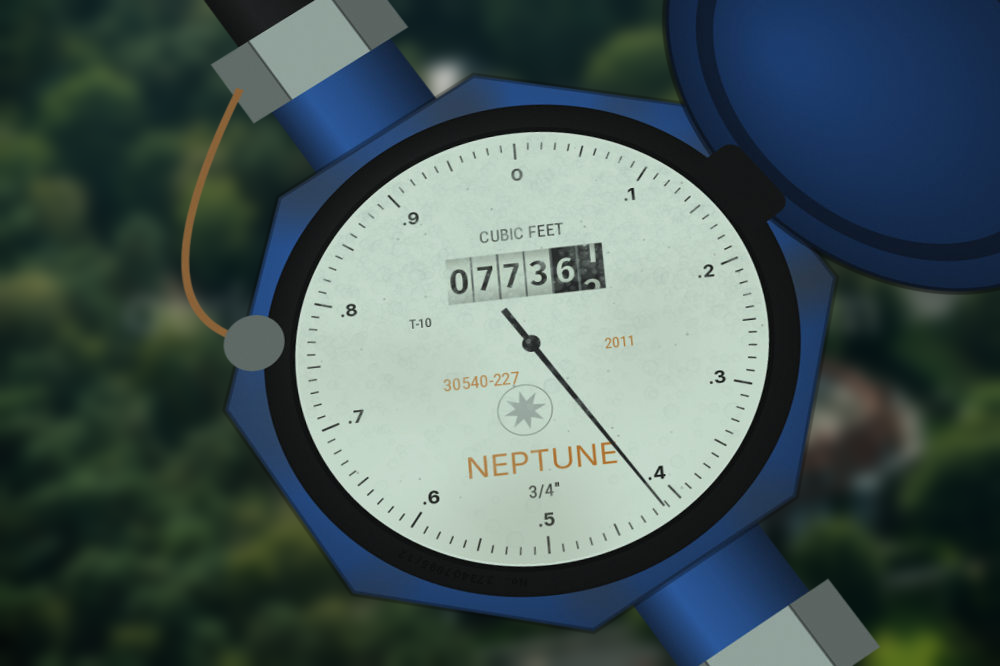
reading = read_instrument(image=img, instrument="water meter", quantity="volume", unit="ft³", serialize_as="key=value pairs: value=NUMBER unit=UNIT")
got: value=77361.41 unit=ft³
